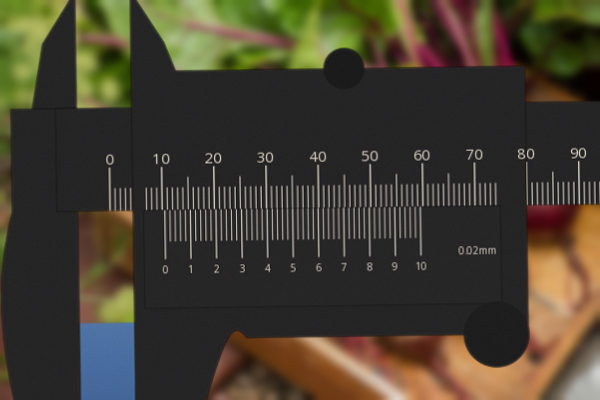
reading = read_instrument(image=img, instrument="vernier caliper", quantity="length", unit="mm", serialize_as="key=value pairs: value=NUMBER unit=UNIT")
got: value=10.5 unit=mm
